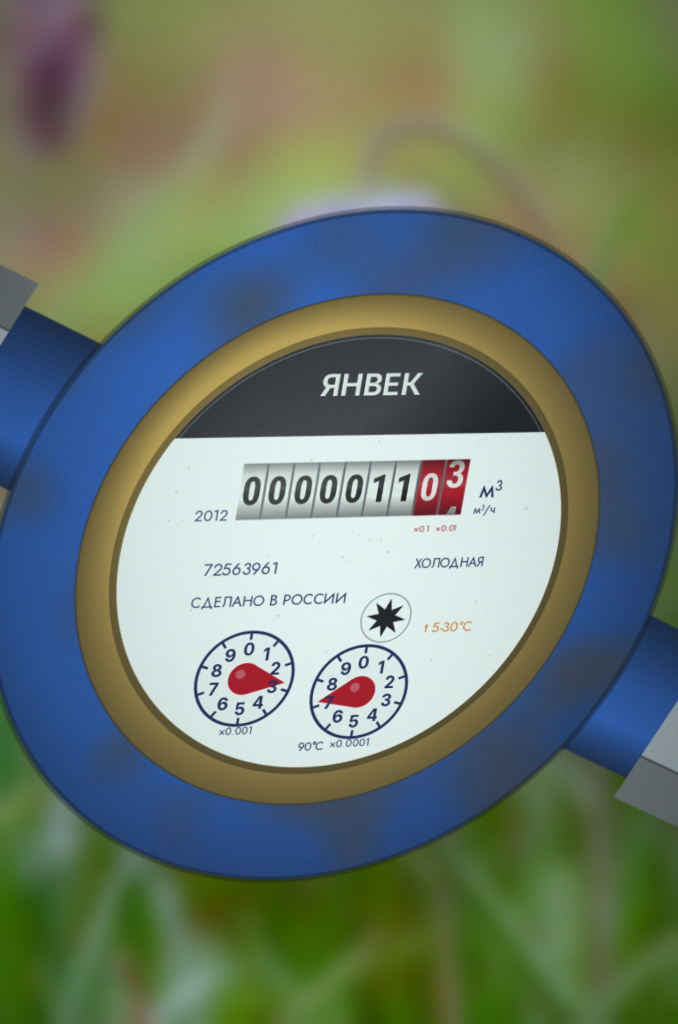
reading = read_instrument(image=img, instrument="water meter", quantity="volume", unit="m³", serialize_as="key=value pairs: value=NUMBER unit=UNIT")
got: value=11.0327 unit=m³
